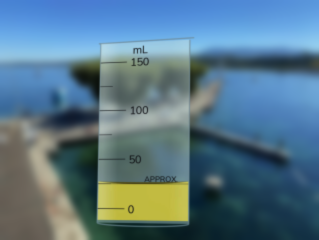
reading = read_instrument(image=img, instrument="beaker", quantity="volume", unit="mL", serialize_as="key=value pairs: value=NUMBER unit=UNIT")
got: value=25 unit=mL
